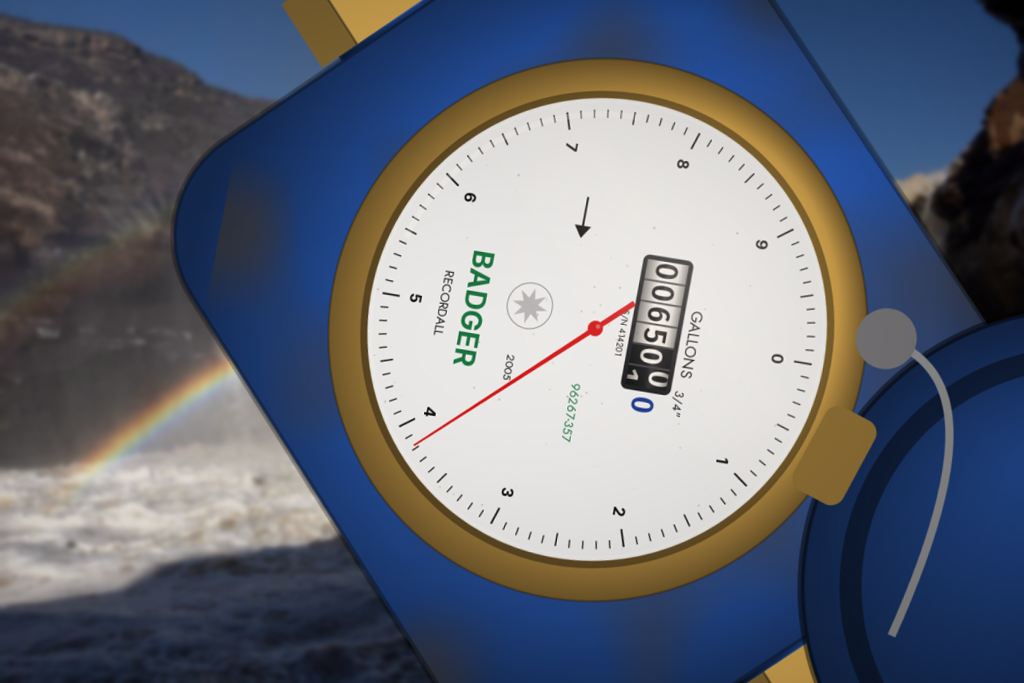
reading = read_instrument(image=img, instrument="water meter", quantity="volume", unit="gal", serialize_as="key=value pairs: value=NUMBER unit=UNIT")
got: value=65003.8 unit=gal
